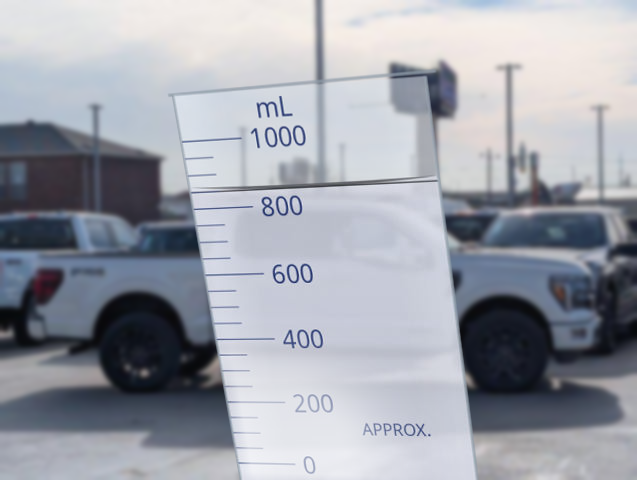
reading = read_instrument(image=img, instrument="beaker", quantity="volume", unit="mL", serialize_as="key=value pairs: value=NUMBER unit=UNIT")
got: value=850 unit=mL
